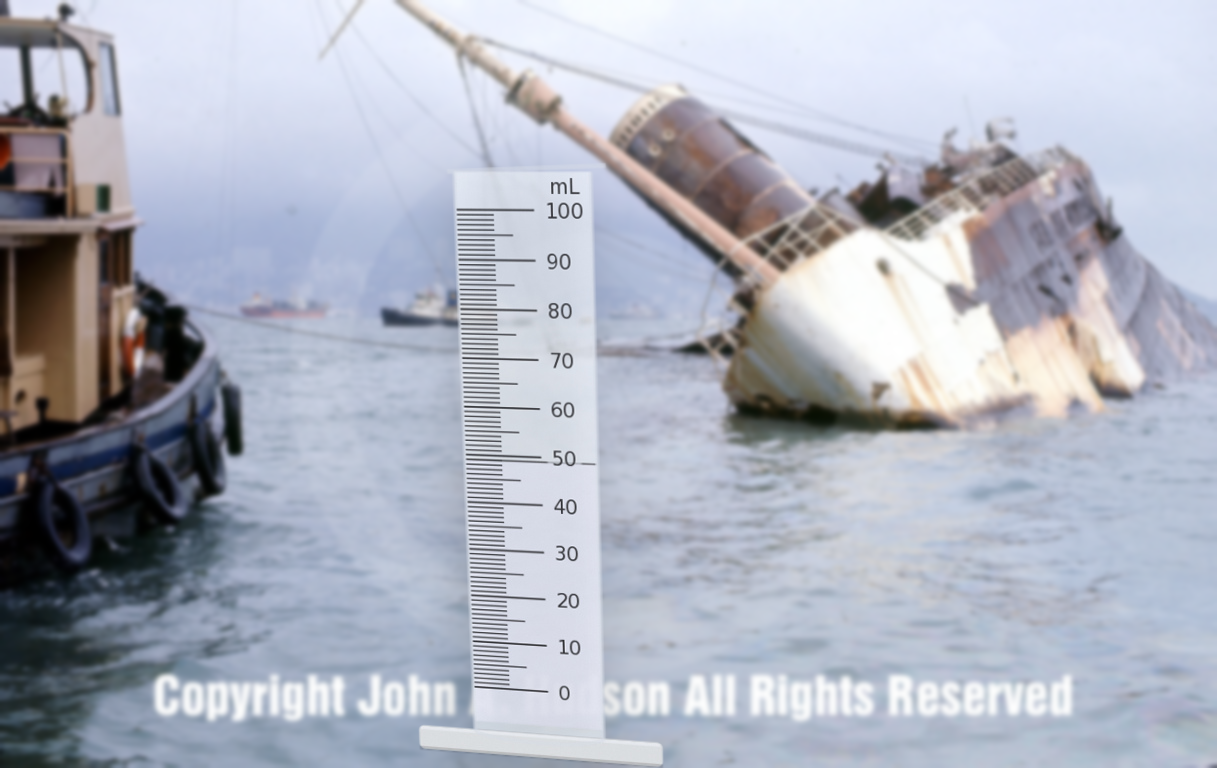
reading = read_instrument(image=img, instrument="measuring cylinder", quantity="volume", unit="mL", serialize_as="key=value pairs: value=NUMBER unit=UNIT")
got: value=49 unit=mL
